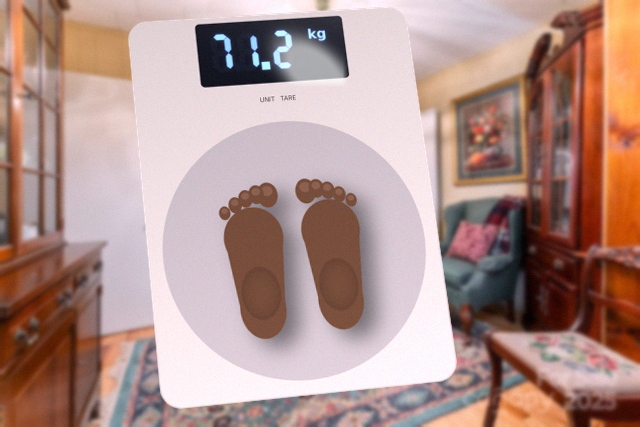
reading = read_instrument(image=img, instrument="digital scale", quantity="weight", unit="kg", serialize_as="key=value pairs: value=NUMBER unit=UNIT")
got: value=71.2 unit=kg
